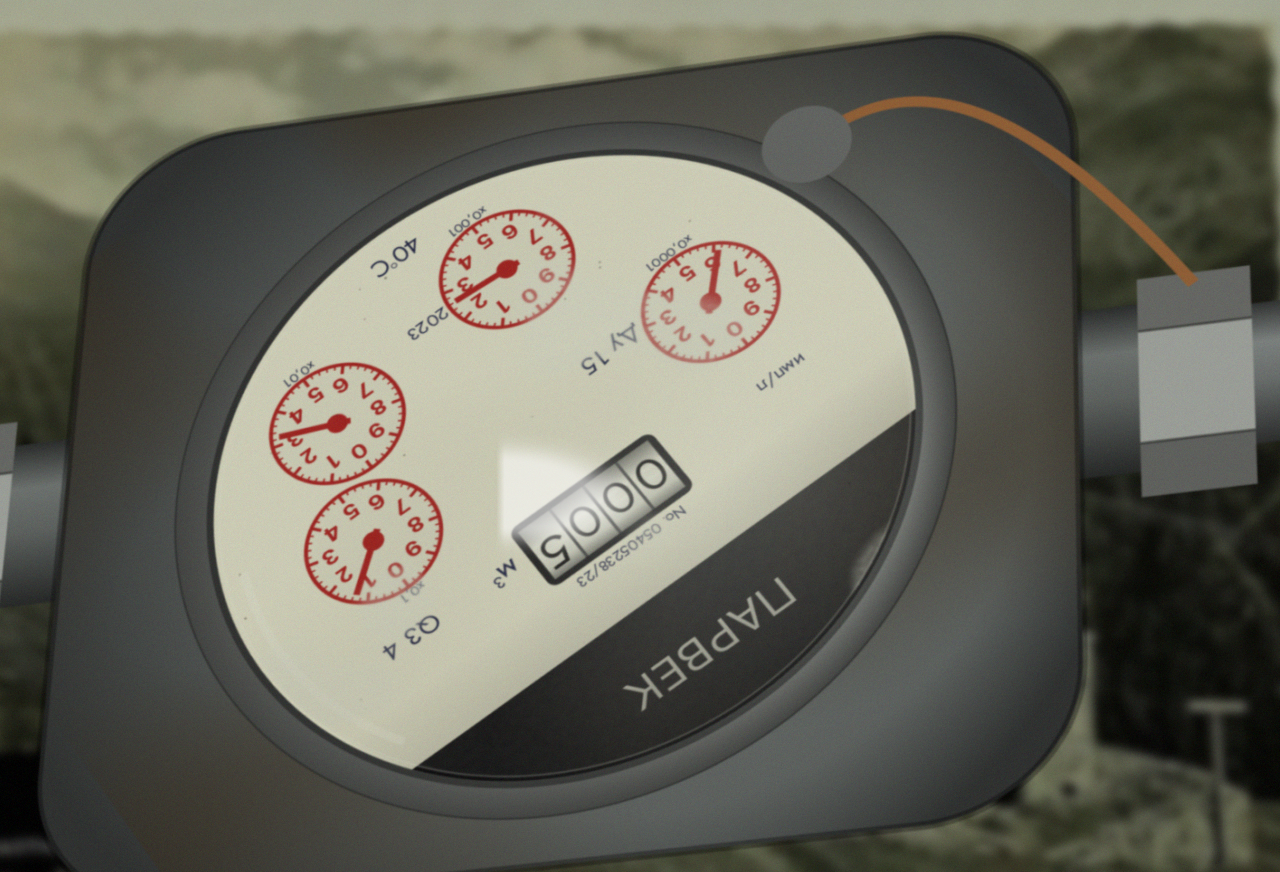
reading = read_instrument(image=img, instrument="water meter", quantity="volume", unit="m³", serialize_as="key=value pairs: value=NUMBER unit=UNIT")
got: value=5.1326 unit=m³
